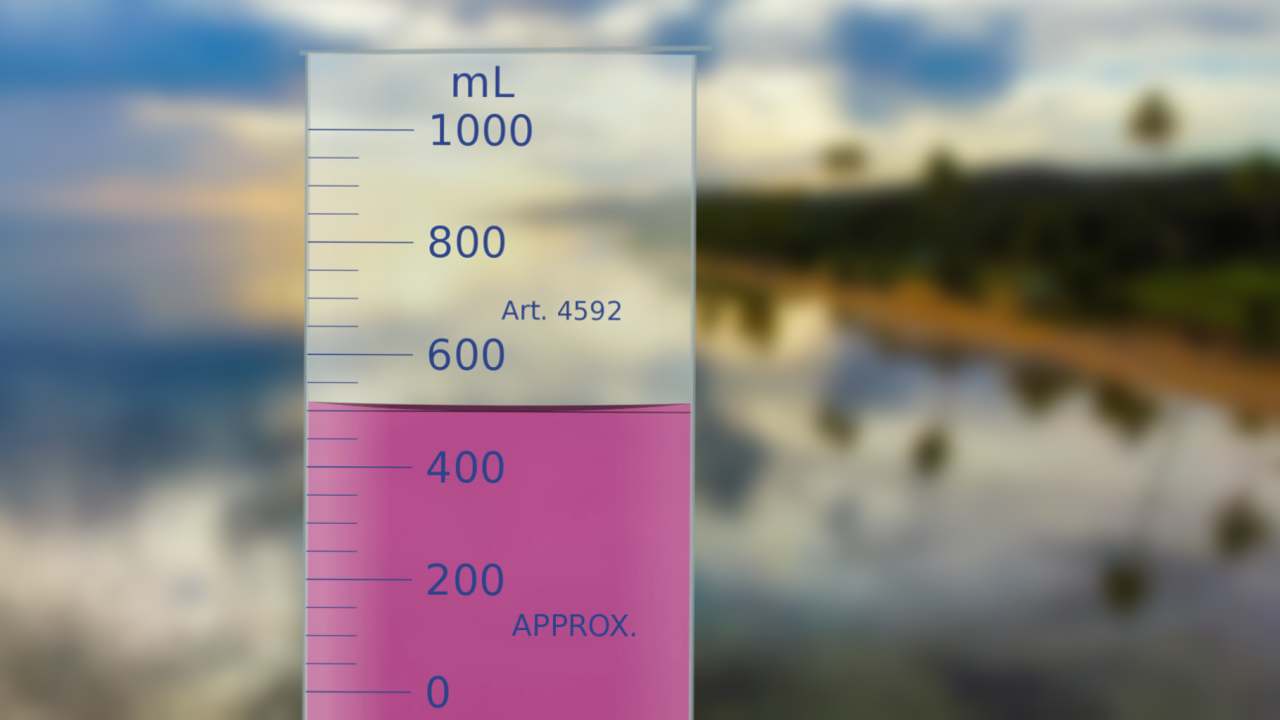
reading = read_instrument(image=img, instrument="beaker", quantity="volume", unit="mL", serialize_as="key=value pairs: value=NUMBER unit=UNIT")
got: value=500 unit=mL
